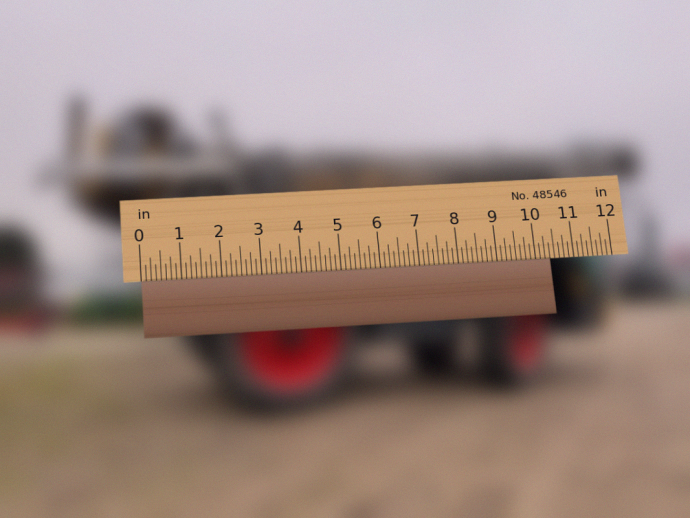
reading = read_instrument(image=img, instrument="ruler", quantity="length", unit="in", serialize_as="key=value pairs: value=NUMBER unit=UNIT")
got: value=10.375 unit=in
